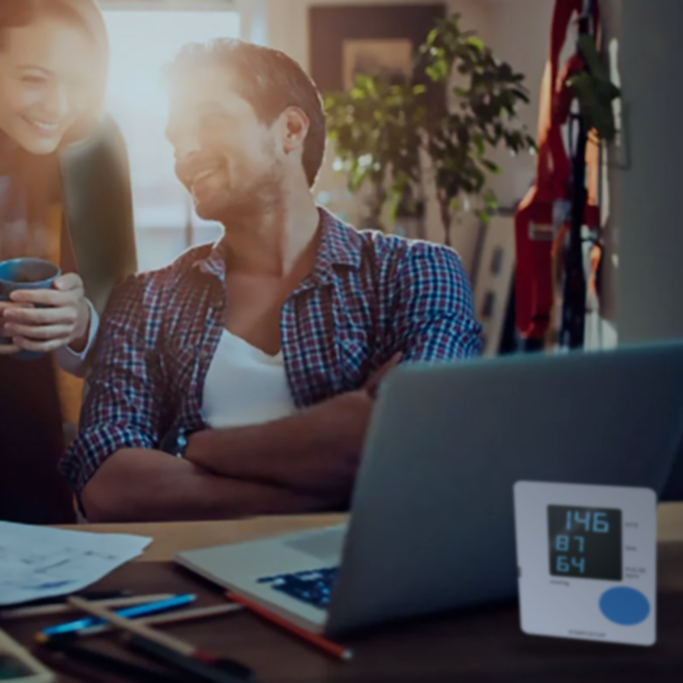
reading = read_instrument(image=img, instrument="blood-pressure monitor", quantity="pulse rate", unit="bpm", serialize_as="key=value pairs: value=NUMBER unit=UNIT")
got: value=64 unit=bpm
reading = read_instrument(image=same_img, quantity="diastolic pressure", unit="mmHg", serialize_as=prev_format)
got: value=87 unit=mmHg
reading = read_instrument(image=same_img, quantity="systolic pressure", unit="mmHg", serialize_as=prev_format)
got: value=146 unit=mmHg
